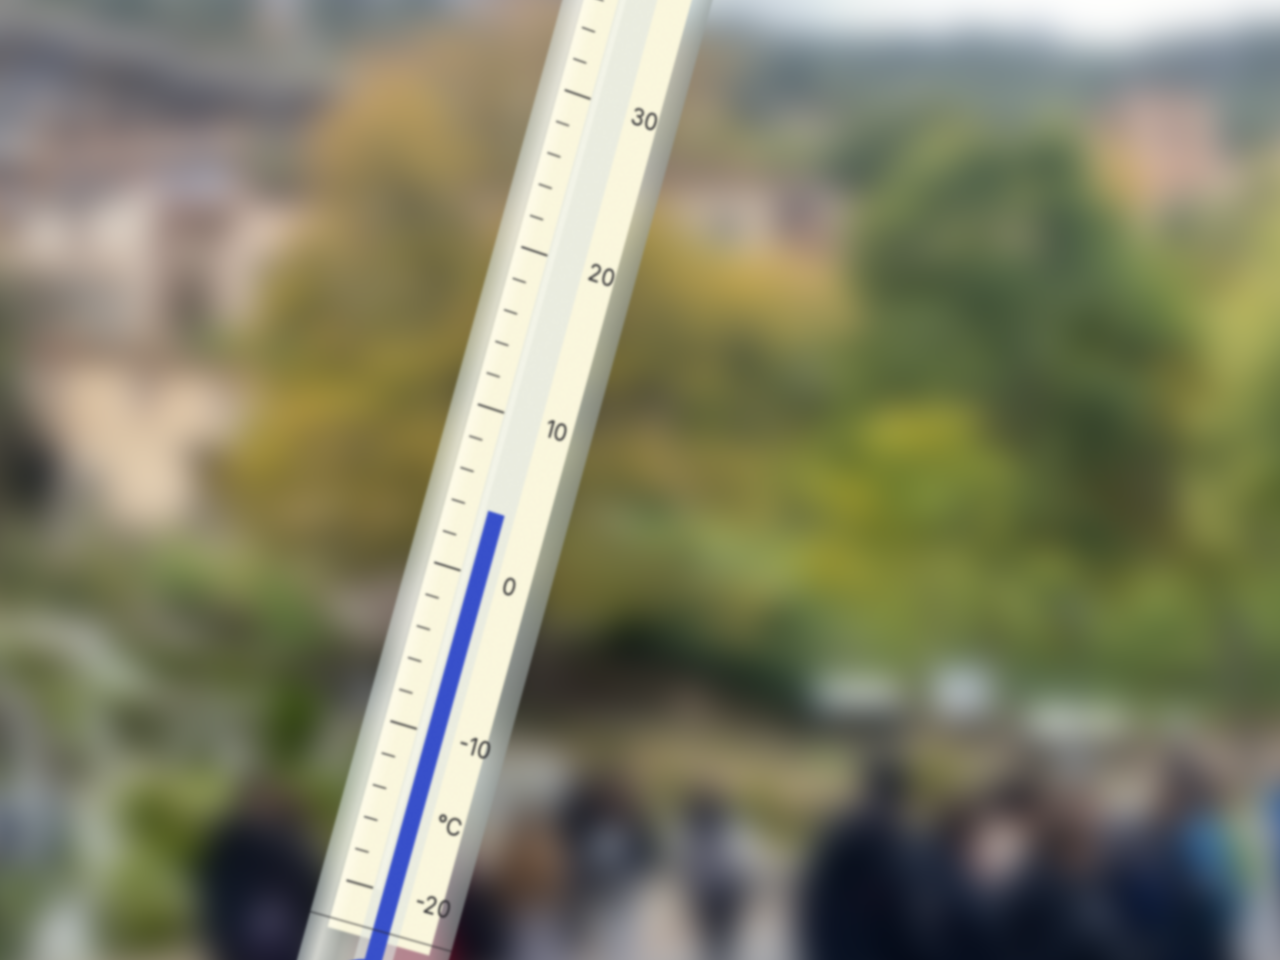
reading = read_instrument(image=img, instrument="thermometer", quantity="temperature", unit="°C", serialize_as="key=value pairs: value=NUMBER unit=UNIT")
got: value=4 unit=°C
